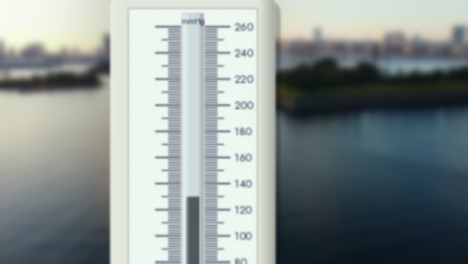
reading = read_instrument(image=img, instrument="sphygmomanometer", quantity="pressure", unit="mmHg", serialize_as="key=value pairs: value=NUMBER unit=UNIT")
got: value=130 unit=mmHg
